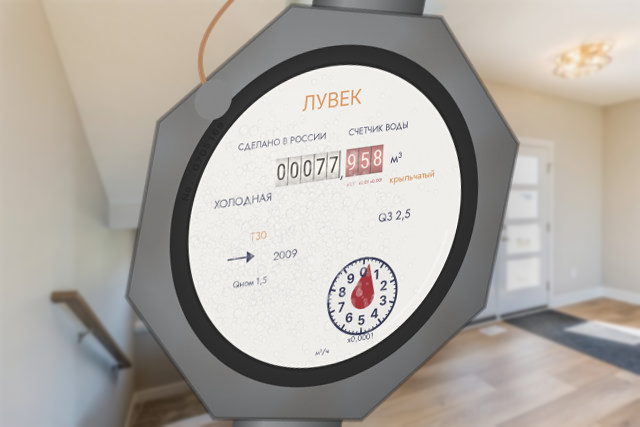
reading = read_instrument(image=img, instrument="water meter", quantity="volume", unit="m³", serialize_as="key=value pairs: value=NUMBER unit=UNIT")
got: value=77.9580 unit=m³
